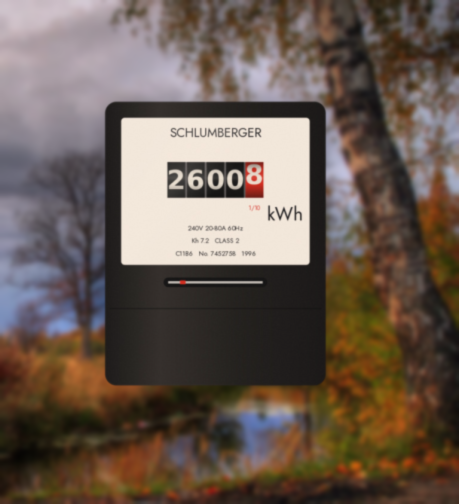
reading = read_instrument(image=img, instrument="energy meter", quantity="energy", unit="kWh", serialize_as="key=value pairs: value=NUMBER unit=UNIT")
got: value=2600.8 unit=kWh
